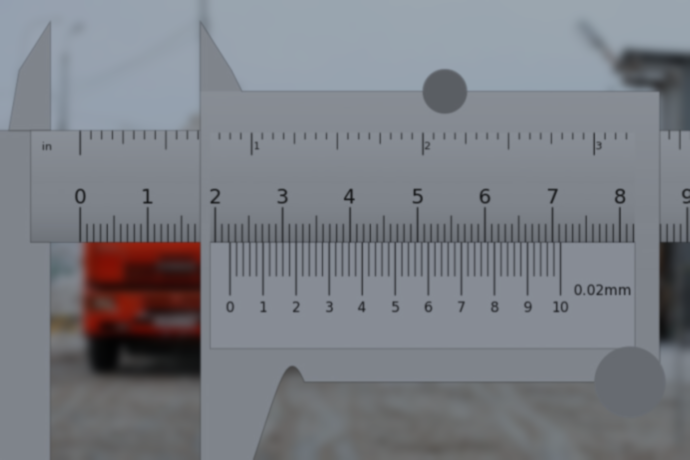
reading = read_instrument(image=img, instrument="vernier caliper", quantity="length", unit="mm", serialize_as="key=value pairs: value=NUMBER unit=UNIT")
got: value=22.2 unit=mm
